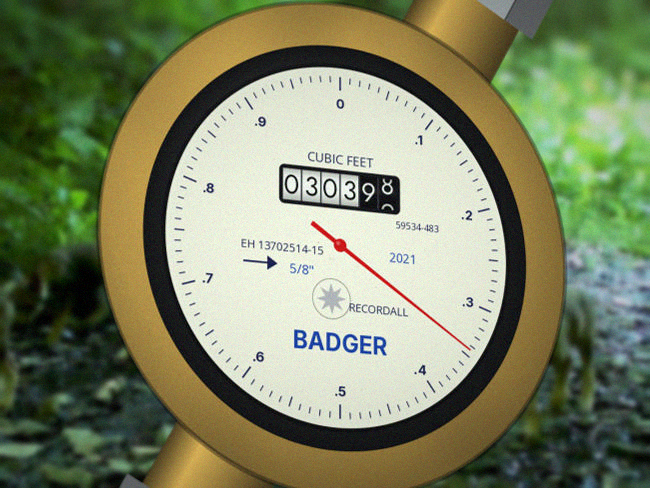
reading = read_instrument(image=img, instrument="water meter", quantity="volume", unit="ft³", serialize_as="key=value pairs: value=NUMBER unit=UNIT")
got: value=30398.34 unit=ft³
